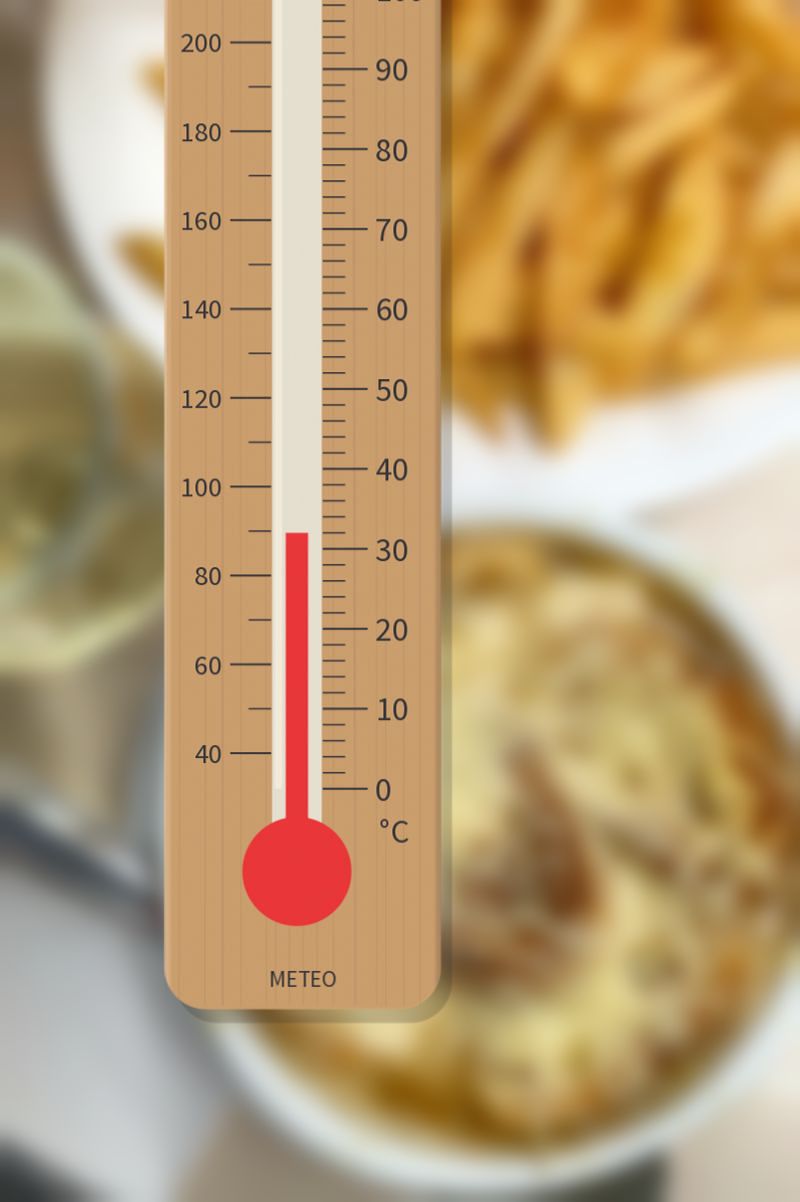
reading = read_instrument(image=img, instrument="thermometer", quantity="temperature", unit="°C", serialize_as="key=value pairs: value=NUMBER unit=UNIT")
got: value=32 unit=°C
